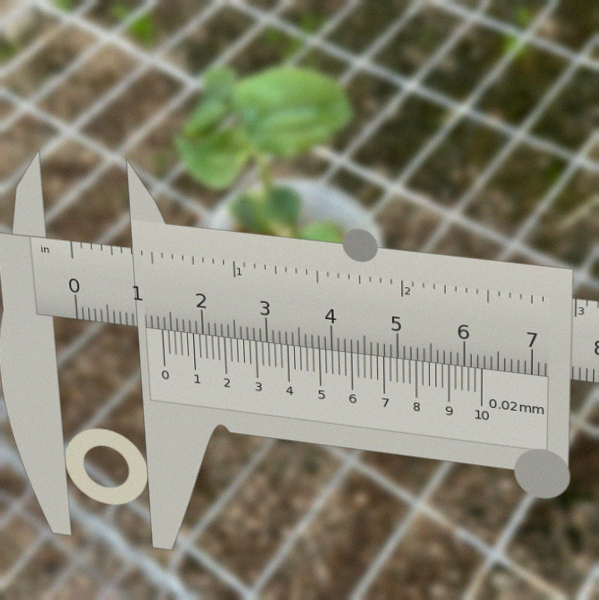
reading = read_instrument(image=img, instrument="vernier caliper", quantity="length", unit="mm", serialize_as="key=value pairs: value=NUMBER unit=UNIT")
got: value=13.6 unit=mm
